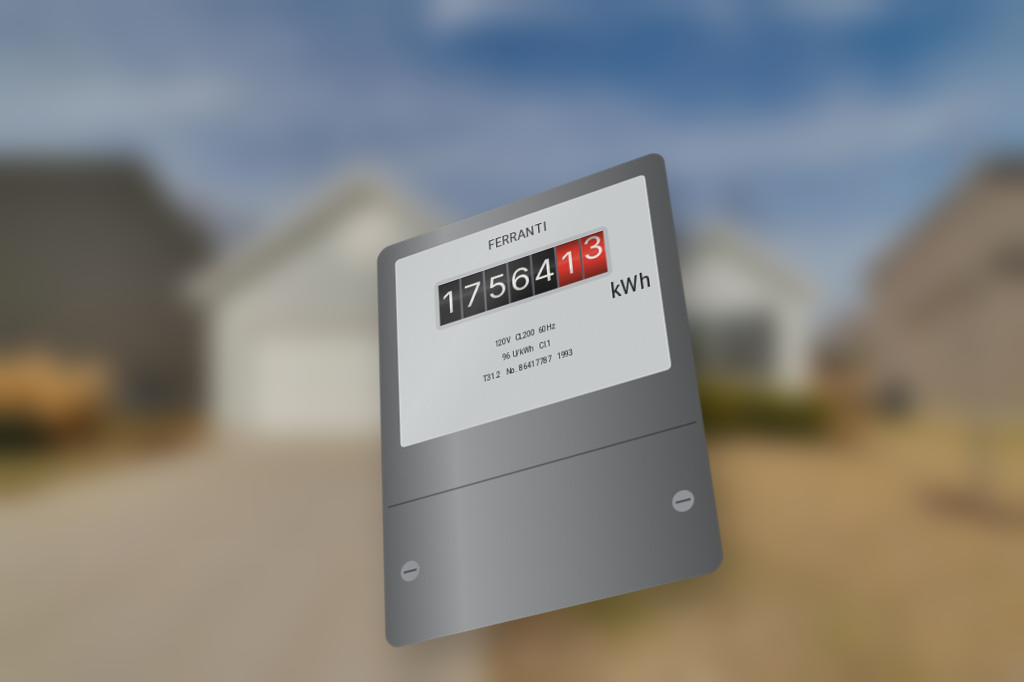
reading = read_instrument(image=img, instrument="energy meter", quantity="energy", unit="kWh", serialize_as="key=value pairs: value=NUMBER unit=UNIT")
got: value=17564.13 unit=kWh
